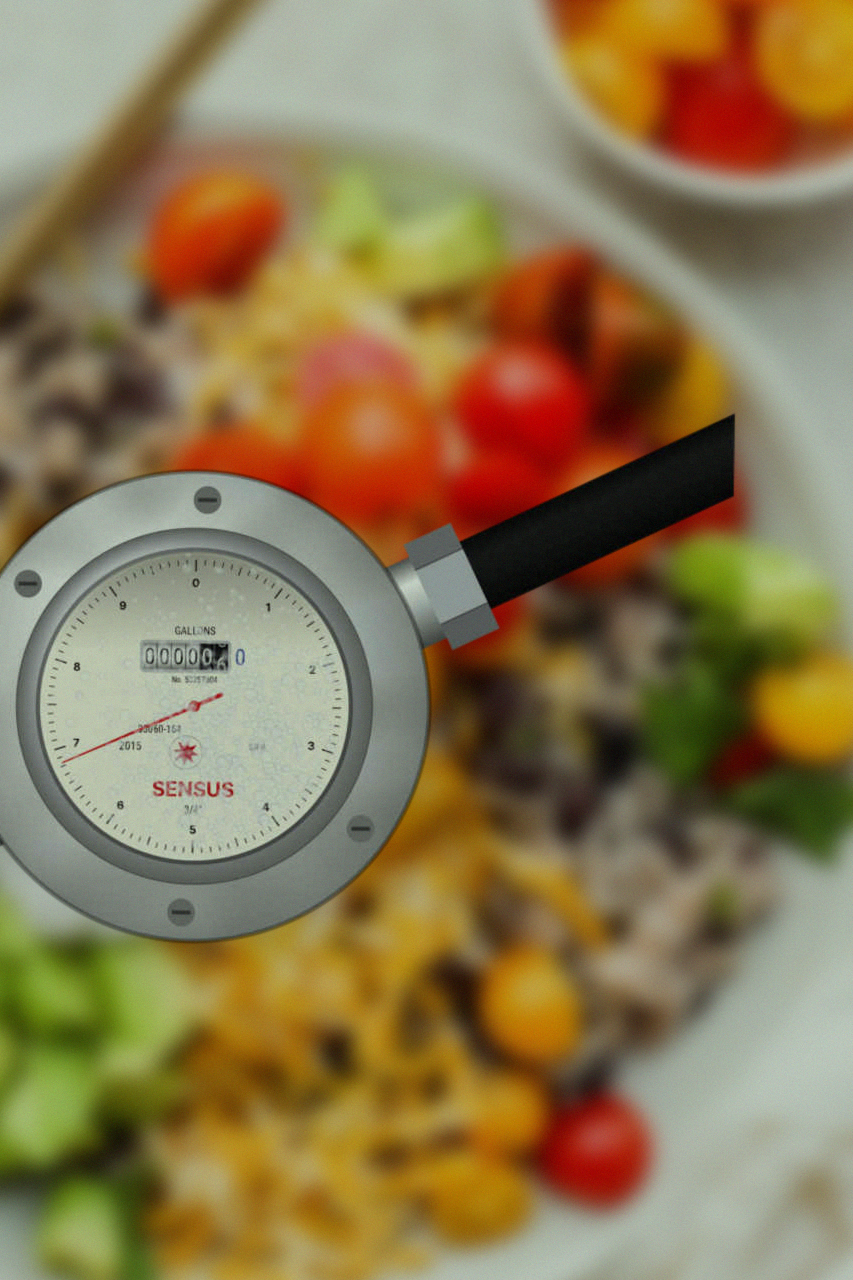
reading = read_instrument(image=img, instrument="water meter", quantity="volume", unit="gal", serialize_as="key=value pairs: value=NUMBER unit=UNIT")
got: value=56.8 unit=gal
